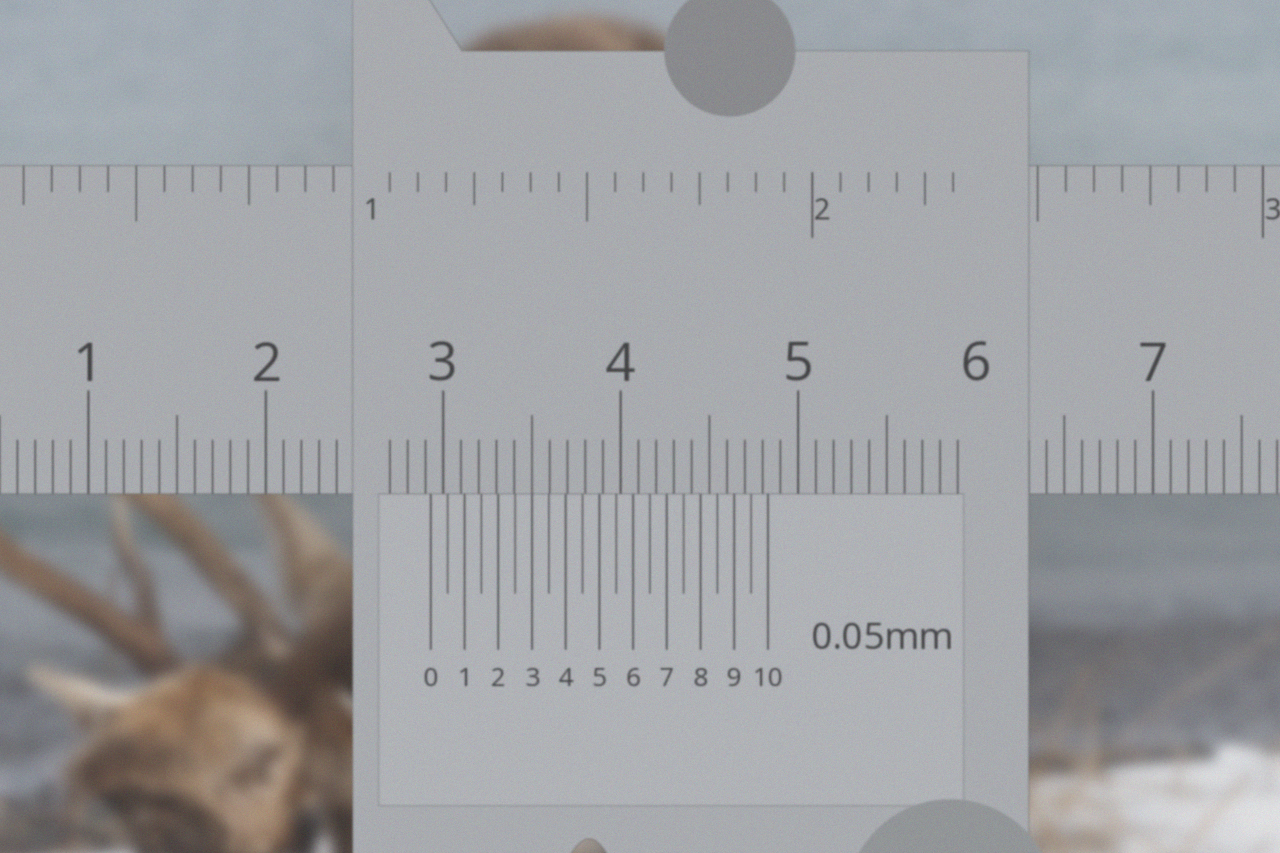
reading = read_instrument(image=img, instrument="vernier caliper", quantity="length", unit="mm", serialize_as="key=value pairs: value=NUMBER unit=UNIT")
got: value=29.3 unit=mm
